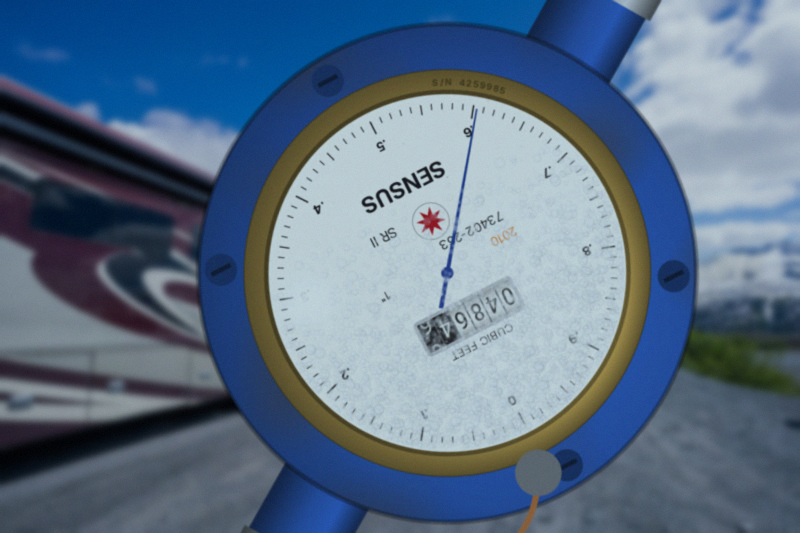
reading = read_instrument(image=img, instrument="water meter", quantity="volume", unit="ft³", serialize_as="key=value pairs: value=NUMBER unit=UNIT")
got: value=48645.60 unit=ft³
